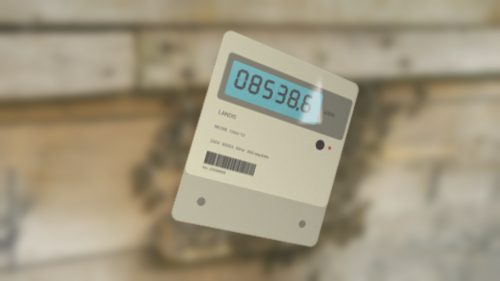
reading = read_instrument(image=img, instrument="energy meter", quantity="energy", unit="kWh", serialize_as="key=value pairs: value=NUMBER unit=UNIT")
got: value=8538.6 unit=kWh
